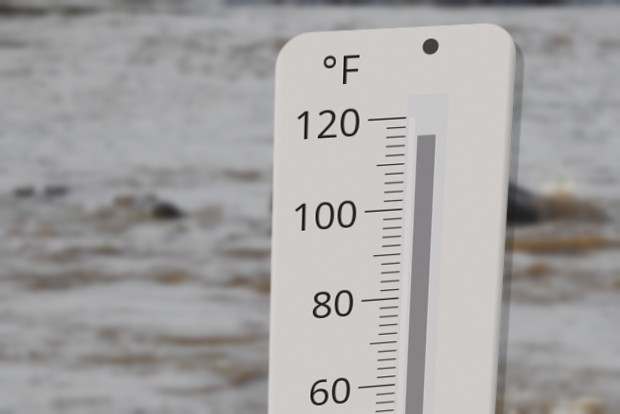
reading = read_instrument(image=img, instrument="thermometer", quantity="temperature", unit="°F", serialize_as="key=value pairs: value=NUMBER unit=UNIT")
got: value=116 unit=°F
